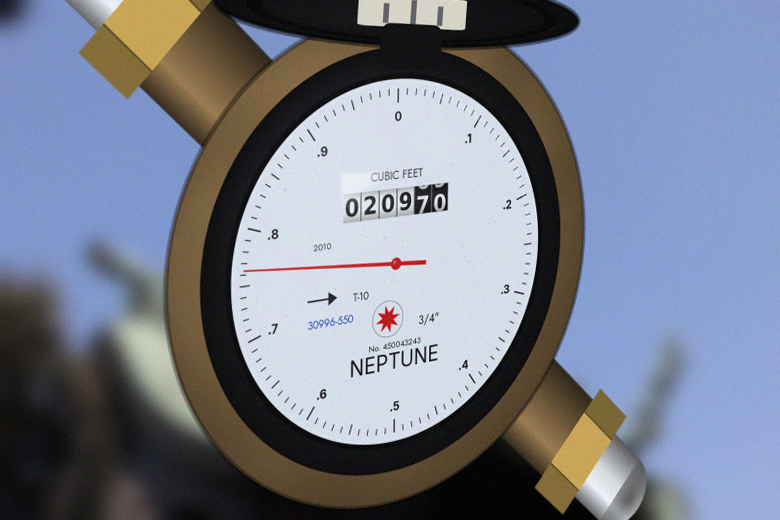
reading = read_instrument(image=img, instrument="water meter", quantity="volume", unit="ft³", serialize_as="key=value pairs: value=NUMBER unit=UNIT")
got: value=20969.76 unit=ft³
